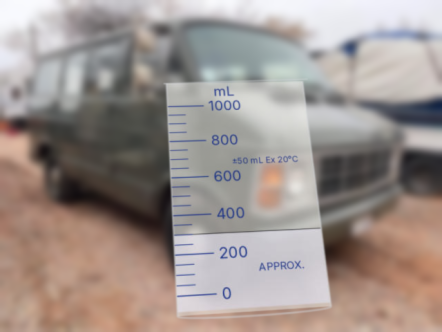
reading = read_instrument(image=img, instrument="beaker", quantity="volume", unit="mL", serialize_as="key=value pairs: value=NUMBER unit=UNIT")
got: value=300 unit=mL
